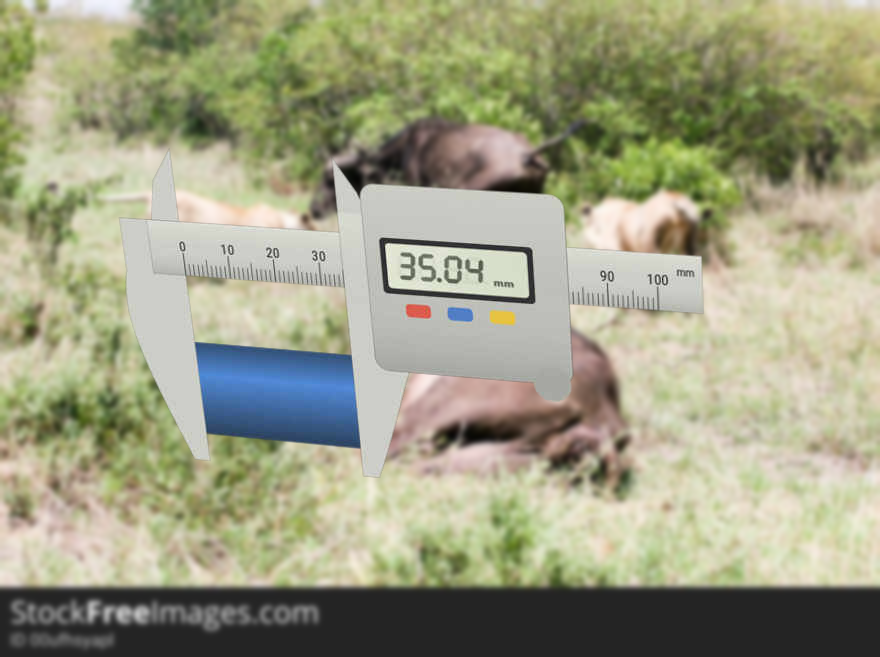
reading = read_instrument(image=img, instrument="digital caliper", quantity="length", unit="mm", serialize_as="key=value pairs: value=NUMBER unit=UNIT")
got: value=35.04 unit=mm
